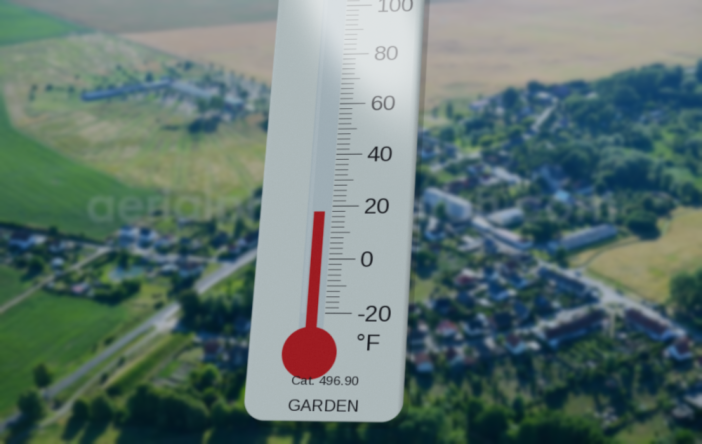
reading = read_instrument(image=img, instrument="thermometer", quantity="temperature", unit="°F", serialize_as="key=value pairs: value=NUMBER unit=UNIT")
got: value=18 unit=°F
